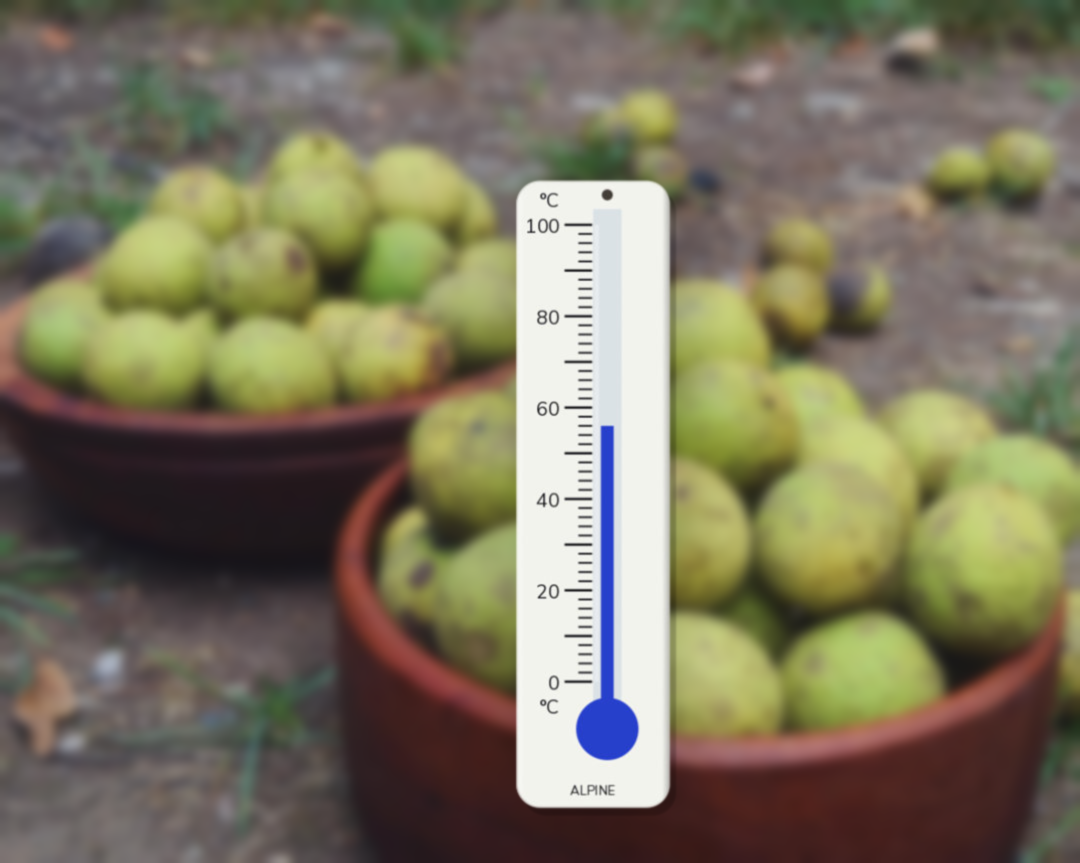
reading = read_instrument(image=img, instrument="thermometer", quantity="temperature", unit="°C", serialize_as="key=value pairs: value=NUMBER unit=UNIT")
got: value=56 unit=°C
